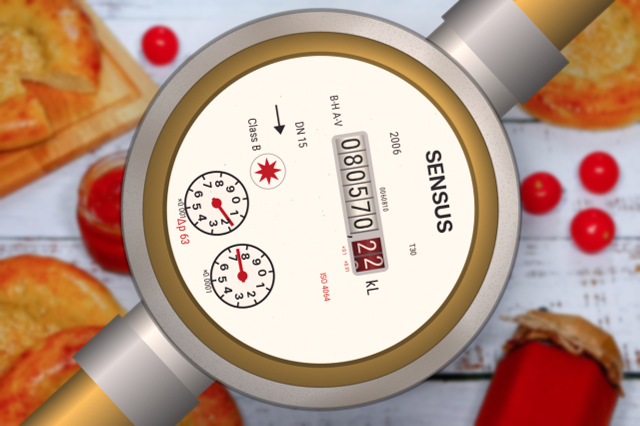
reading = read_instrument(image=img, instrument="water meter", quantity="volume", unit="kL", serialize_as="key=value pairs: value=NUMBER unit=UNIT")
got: value=80570.2217 unit=kL
